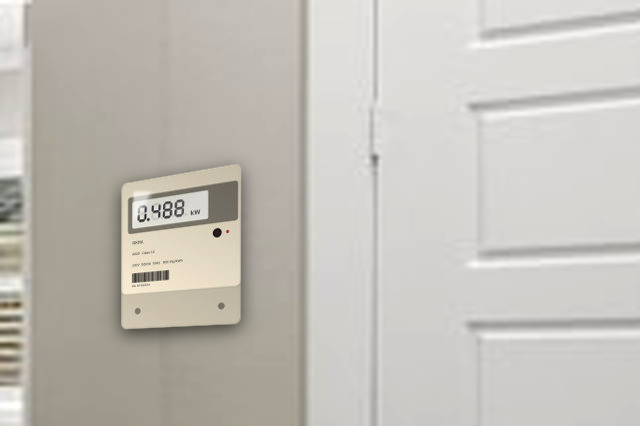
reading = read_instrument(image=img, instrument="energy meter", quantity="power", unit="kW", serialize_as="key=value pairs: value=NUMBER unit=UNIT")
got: value=0.488 unit=kW
